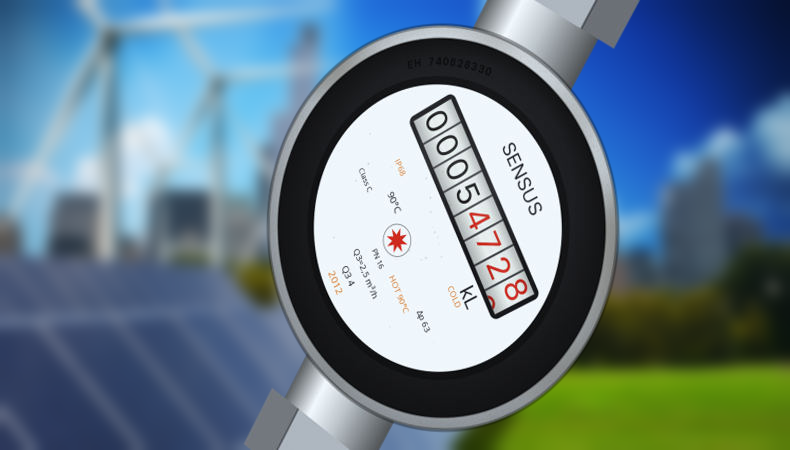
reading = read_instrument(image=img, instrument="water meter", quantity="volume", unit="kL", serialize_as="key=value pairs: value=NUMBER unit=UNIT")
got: value=5.4728 unit=kL
